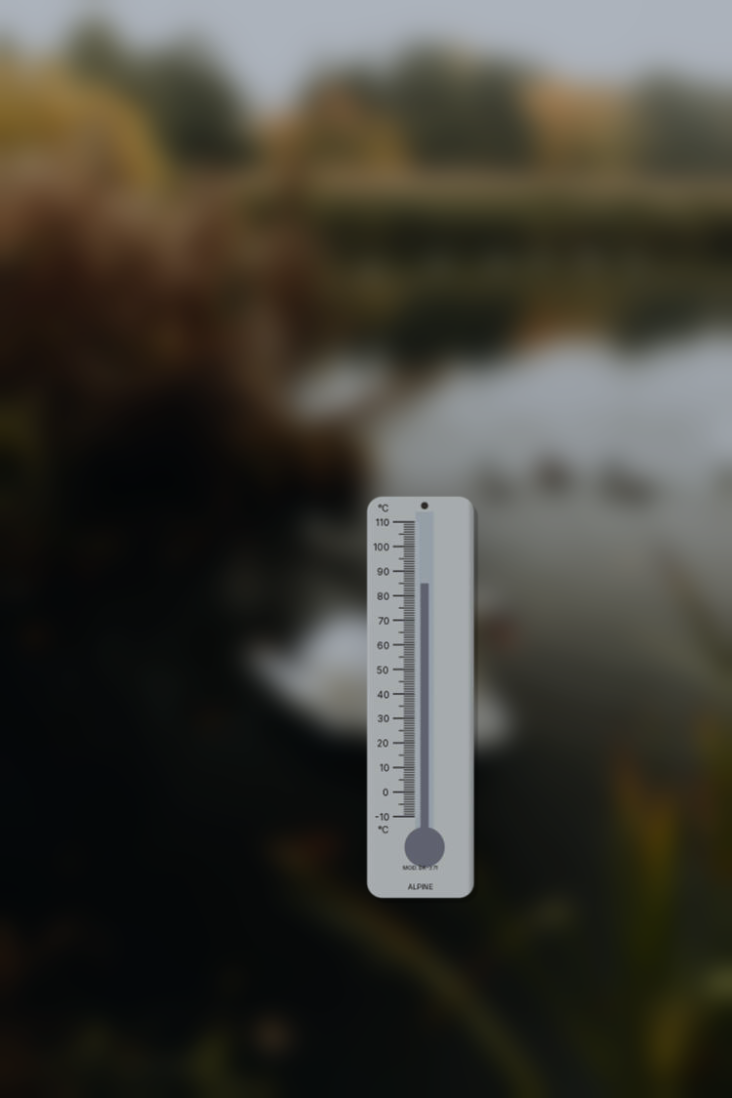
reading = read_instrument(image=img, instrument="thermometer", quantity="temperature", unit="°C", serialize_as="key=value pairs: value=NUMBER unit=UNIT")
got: value=85 unit=°C
